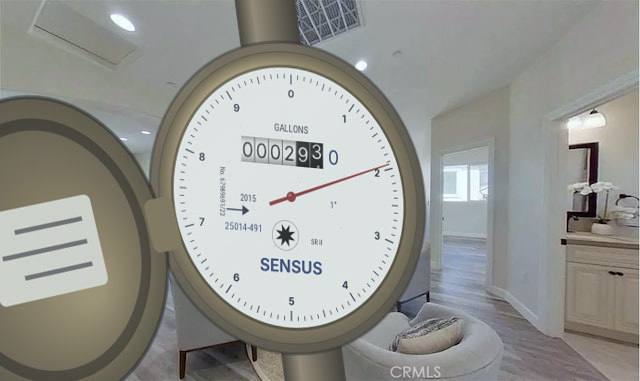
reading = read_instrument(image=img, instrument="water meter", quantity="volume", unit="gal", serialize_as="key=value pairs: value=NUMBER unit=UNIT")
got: value=2931.9 unit=gal
